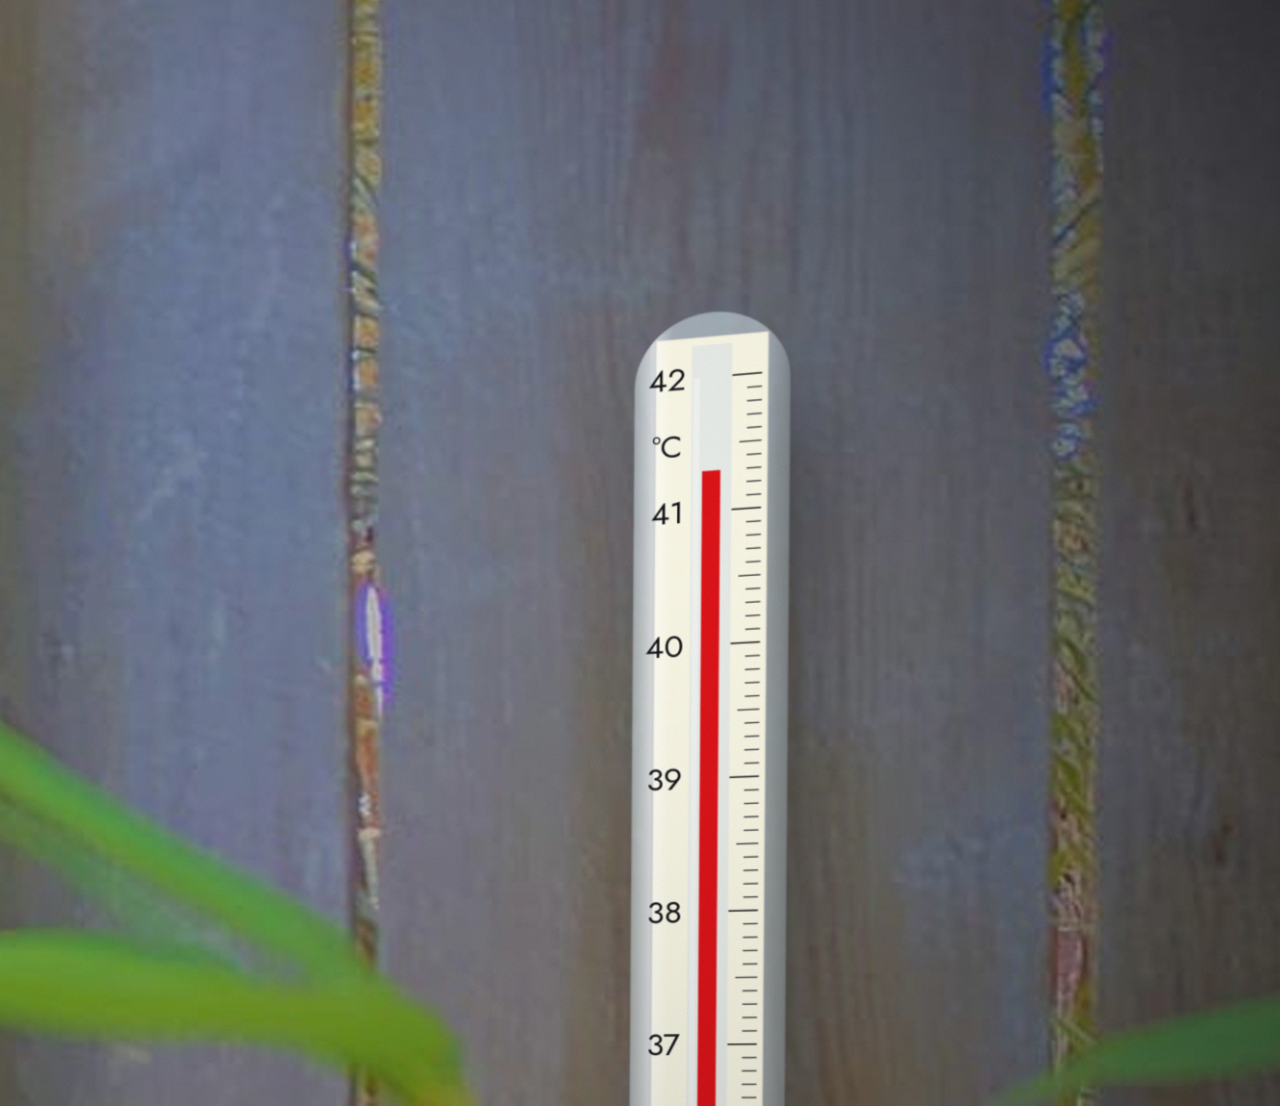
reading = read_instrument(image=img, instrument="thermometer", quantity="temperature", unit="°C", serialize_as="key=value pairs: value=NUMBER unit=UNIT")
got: value=41.3 unit=°C
